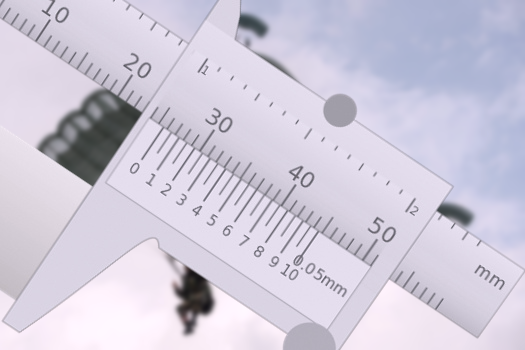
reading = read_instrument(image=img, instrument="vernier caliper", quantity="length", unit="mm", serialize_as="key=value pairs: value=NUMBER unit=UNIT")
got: value=25.6 unit=mm
